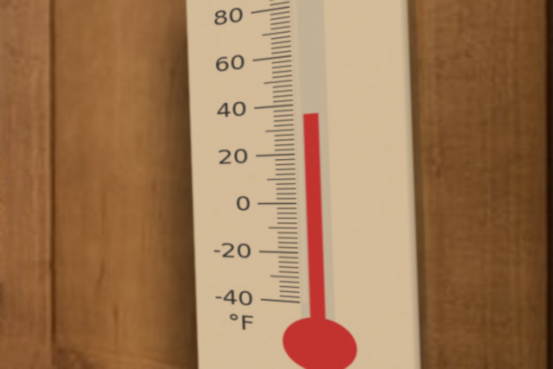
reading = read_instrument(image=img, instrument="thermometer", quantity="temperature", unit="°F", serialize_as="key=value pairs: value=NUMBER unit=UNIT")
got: value=36 unit=°F
